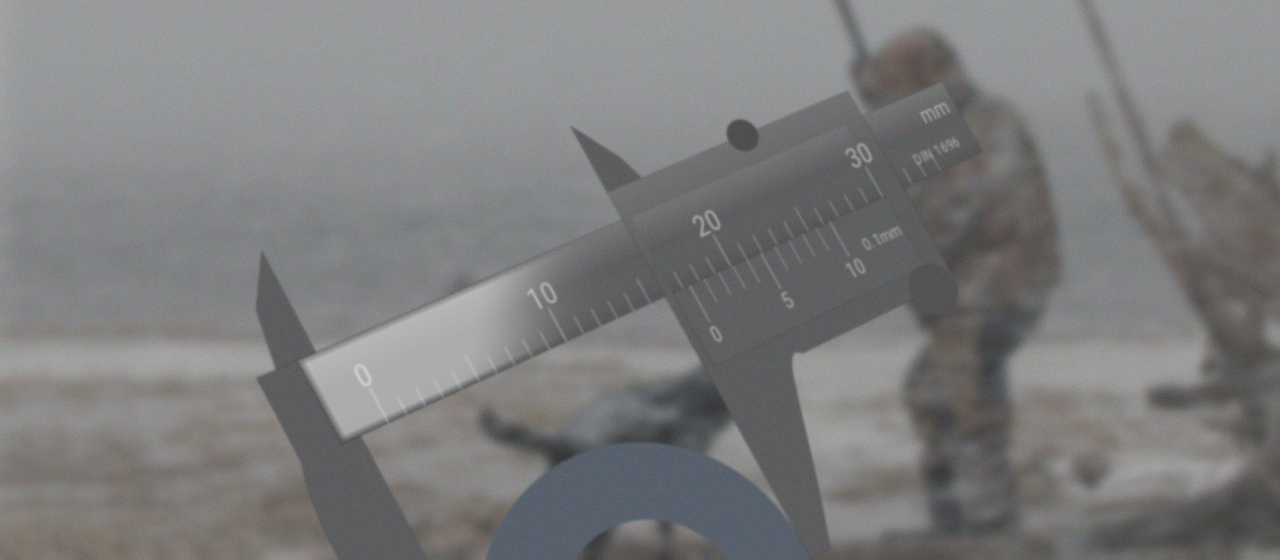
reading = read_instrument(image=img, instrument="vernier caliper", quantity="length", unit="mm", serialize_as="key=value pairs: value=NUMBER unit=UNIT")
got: value=17.4 unit=mm
